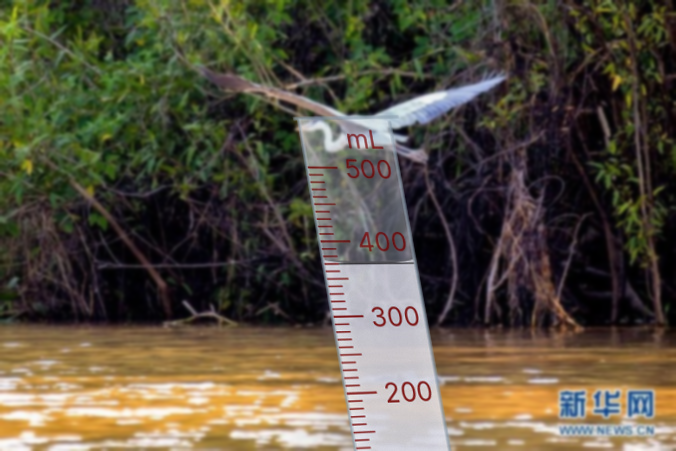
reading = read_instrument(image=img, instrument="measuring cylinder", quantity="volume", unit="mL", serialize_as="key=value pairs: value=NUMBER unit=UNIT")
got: value=370 unit=mL
